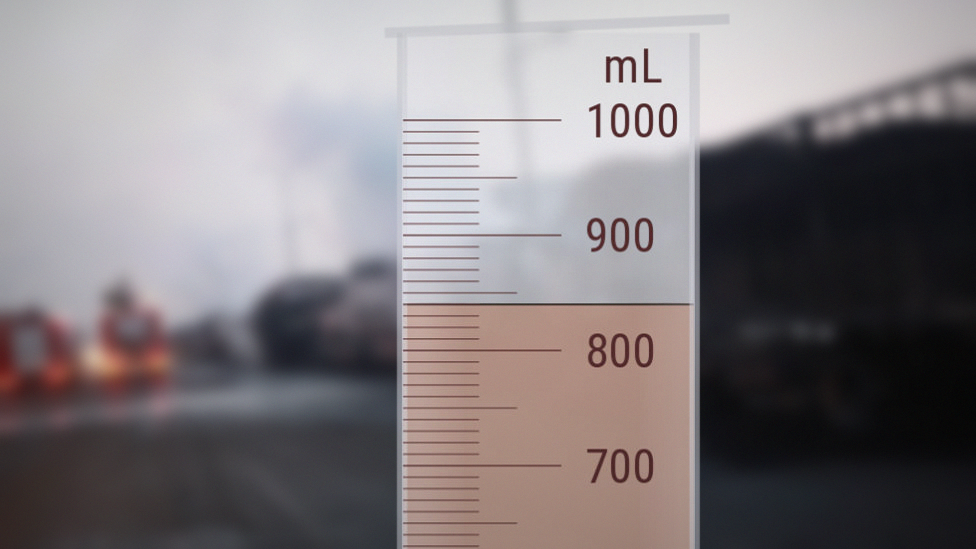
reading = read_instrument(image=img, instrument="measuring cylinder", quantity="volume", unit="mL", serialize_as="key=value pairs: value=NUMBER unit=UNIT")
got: value=840 unit=mL
